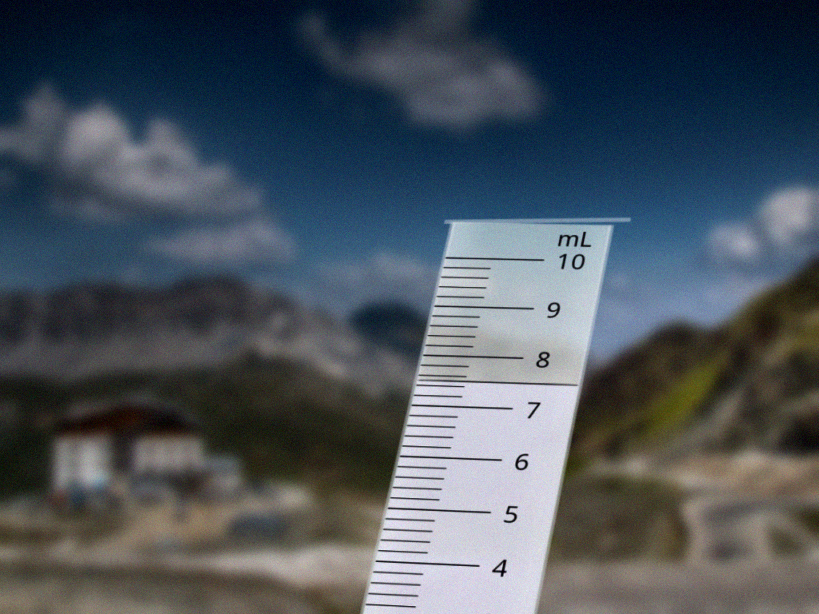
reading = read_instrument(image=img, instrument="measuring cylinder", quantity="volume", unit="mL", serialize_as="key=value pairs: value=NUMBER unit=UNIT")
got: value=7.5 unit=mL
